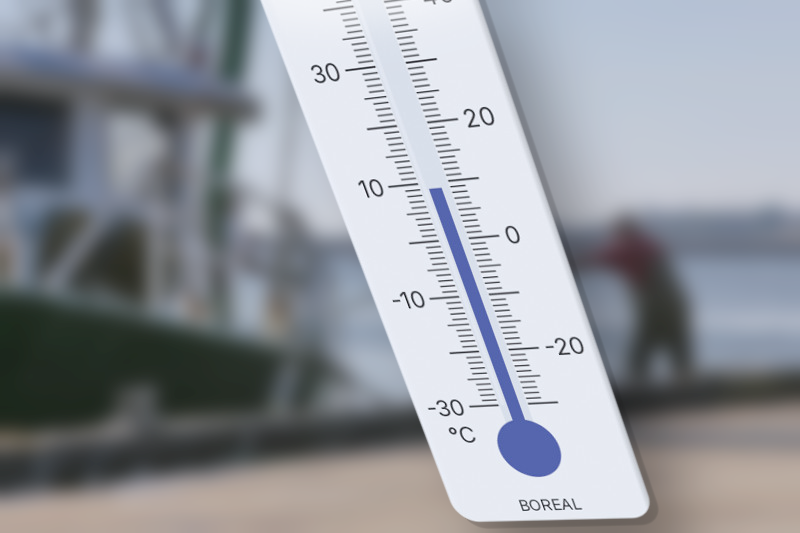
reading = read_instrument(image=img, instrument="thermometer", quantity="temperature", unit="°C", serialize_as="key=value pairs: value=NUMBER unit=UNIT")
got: value=9 unit=°C
